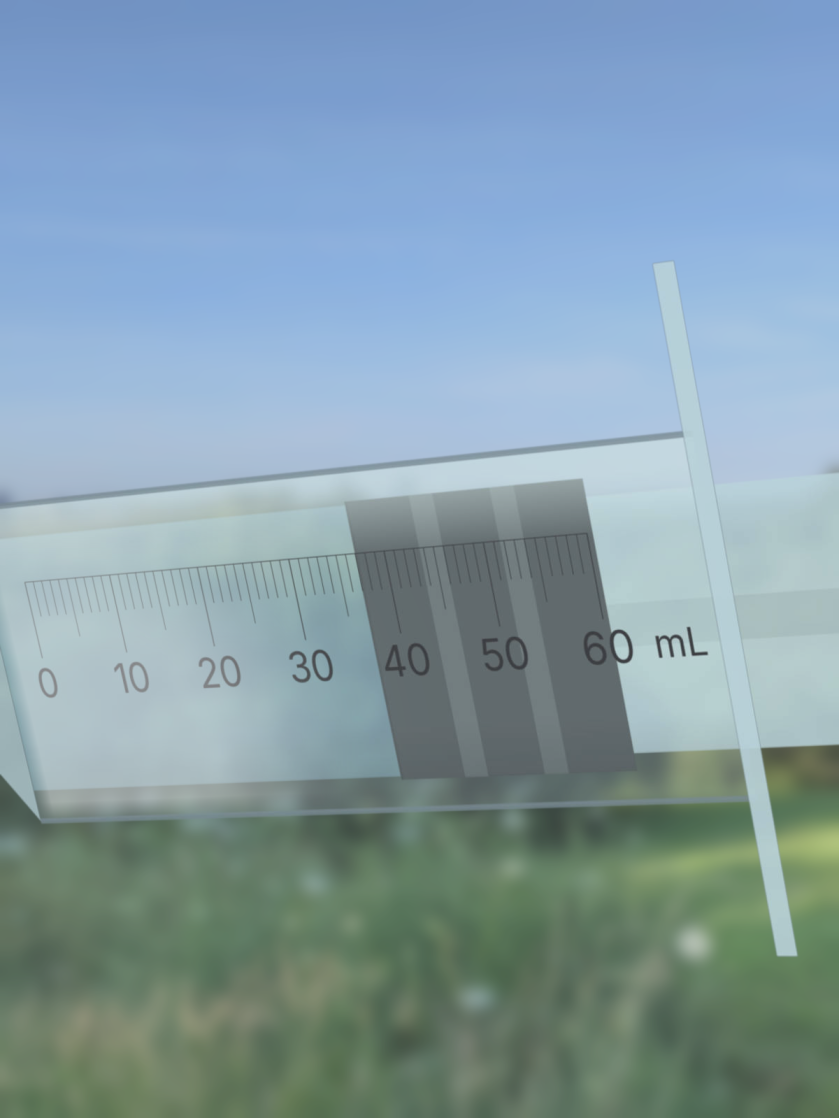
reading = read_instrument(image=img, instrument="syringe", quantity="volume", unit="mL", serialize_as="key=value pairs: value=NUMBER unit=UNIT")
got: value=37 unit=mL
